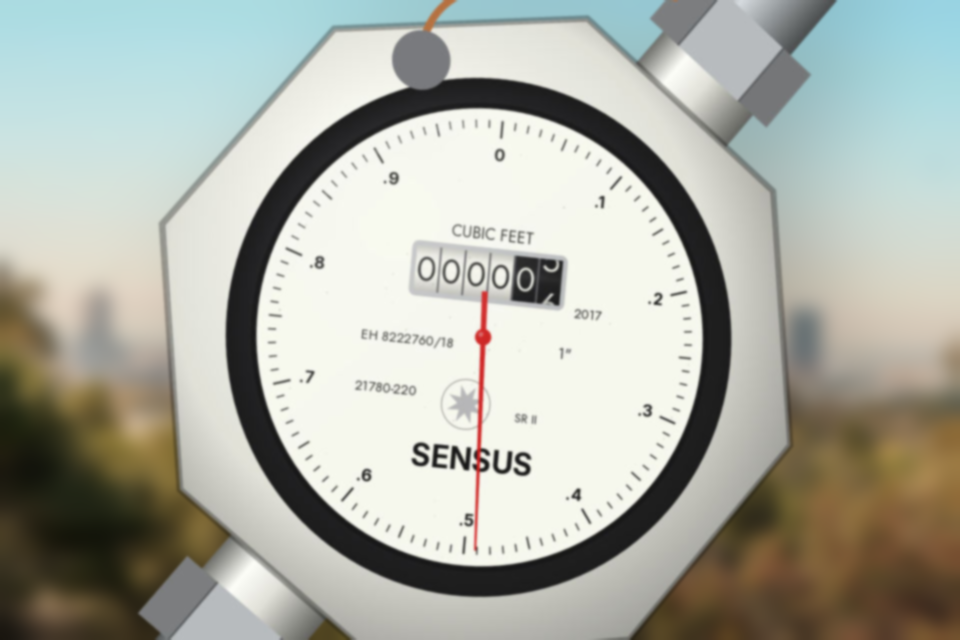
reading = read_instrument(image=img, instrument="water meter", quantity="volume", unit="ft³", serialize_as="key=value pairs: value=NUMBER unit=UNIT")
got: value=5.49 unit=ft³
